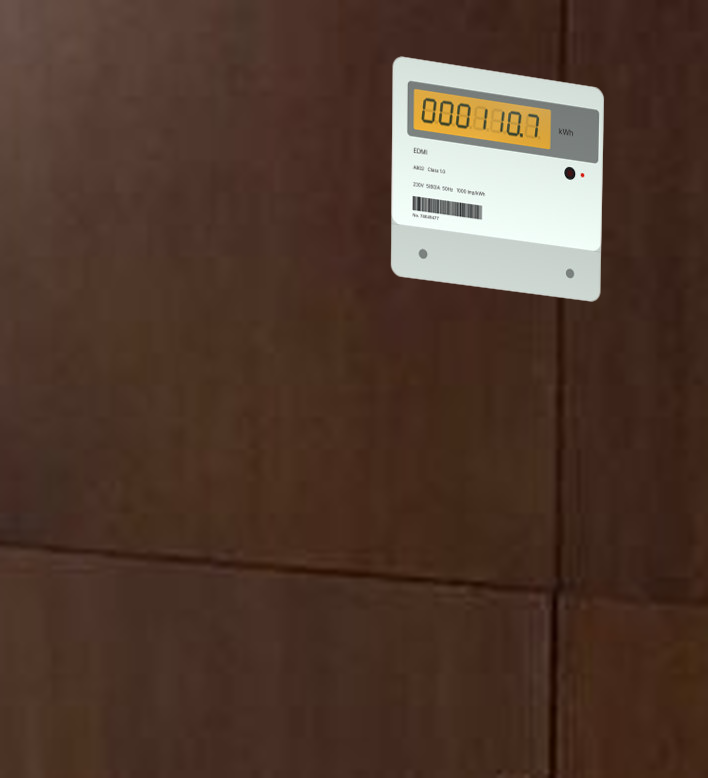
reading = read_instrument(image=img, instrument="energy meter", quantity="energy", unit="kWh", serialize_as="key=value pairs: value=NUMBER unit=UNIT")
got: value=110.7 unit=kWh
